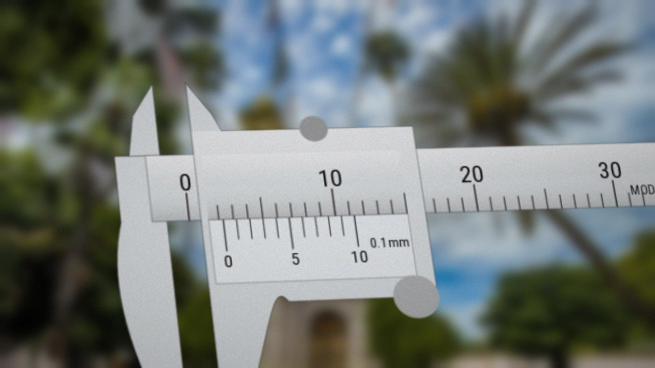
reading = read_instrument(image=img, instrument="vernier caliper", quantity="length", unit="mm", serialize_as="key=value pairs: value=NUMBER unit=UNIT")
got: value=2.3 unit=mm
